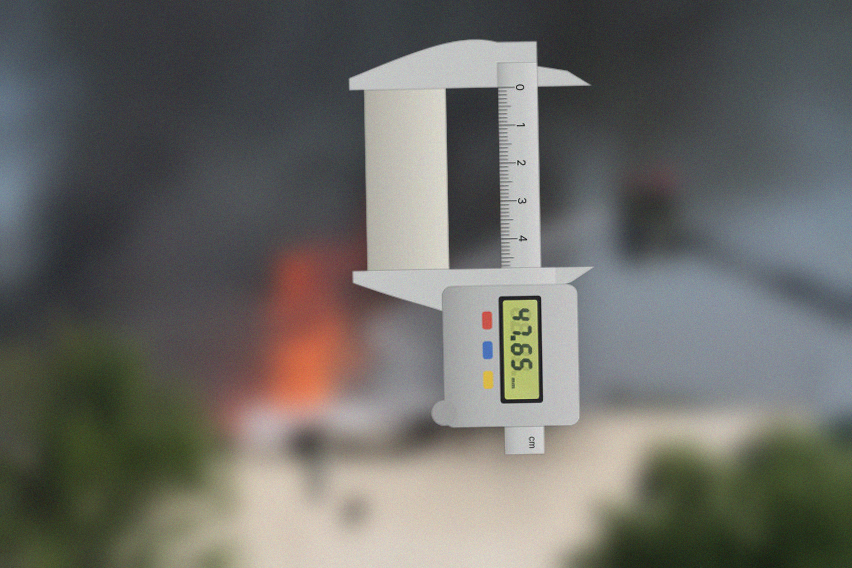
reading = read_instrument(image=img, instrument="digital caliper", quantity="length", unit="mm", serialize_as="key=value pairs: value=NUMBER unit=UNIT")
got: value=47.65 unit=mm
